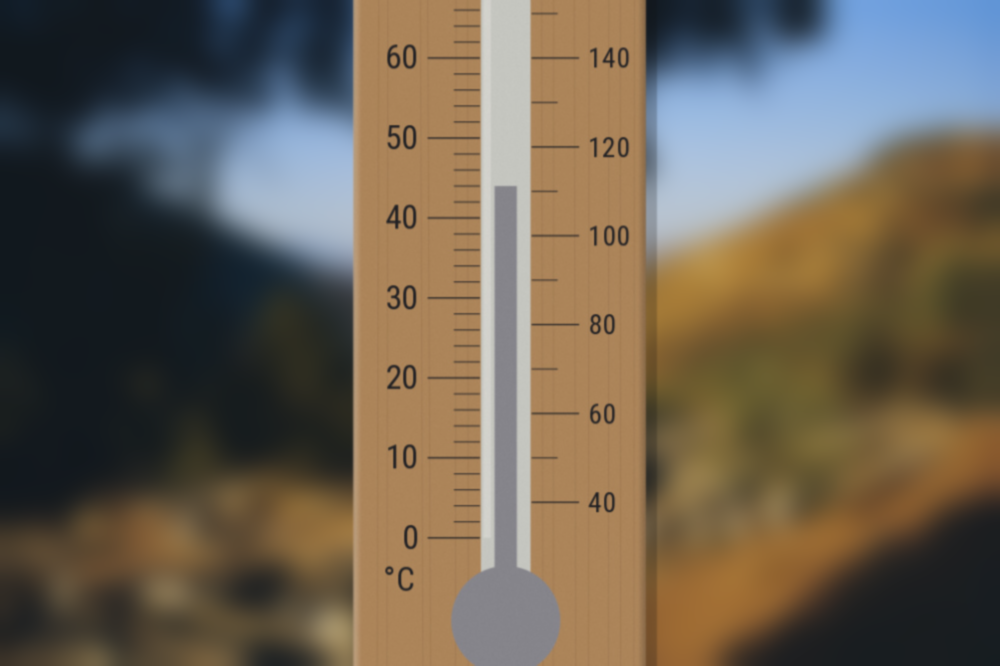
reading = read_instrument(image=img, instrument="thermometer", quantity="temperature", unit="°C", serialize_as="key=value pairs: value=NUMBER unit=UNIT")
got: value=44 unit=°C
